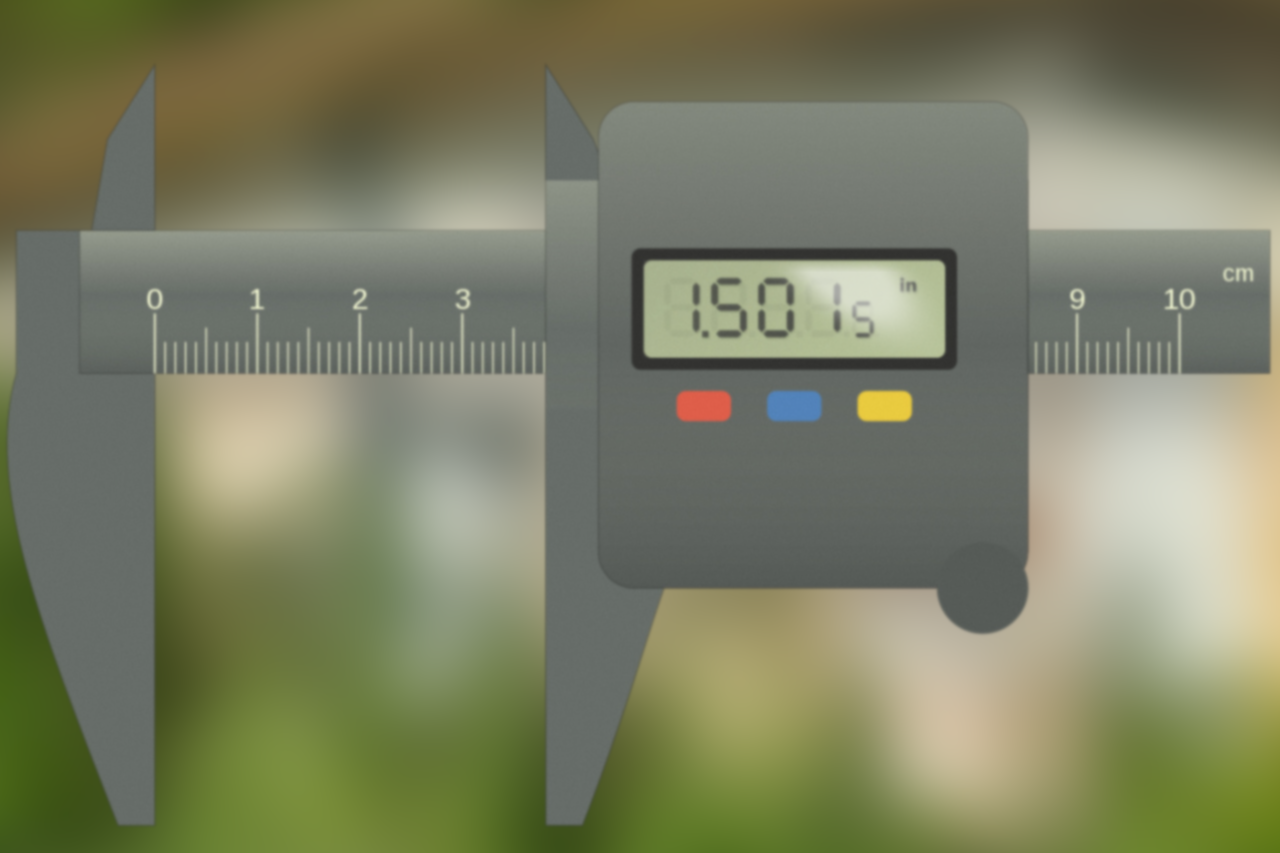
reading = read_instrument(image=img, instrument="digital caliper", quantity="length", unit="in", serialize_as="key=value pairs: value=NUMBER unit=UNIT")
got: value=1.5015 unit=in
